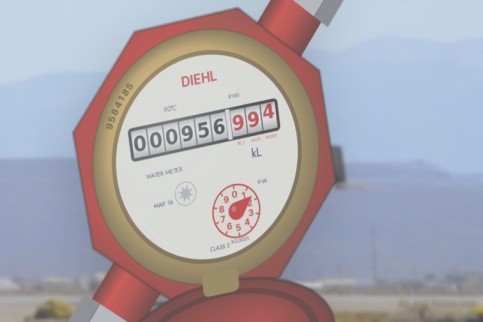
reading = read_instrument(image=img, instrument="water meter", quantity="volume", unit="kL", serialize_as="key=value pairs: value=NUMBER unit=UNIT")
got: value=956.9941 unit=kL
